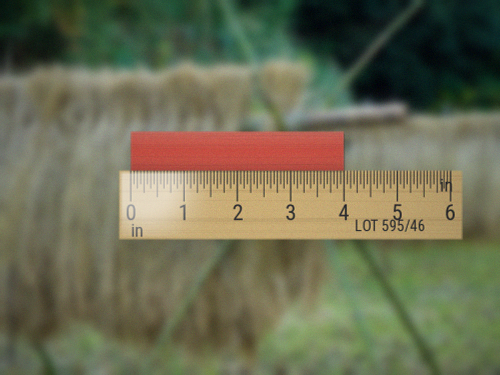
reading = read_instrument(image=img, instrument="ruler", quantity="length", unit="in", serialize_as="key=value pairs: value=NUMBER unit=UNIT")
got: value=4 unit=in
